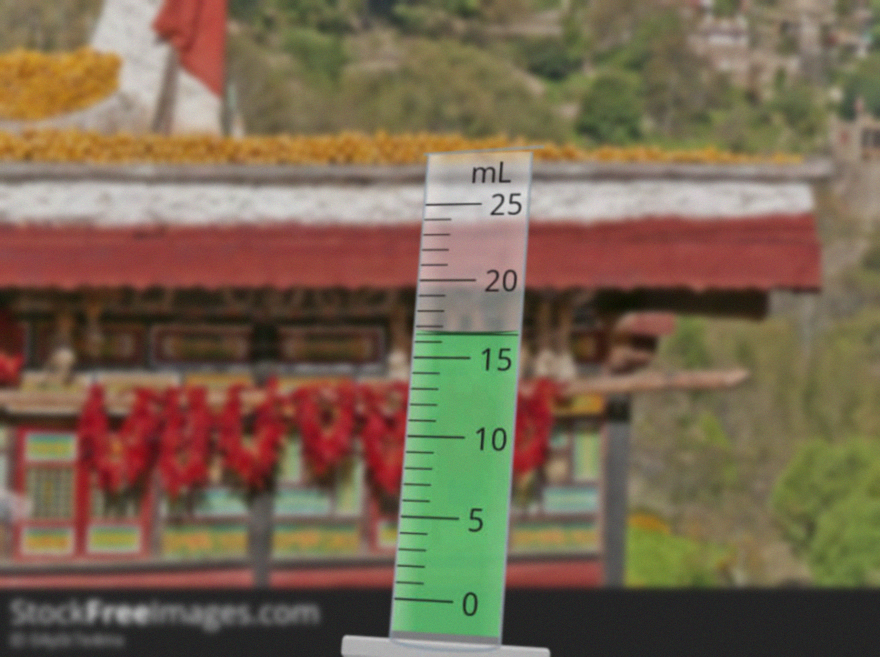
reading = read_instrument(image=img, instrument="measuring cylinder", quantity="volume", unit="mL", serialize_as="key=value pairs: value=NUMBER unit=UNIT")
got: value=16.5 unit=mL
